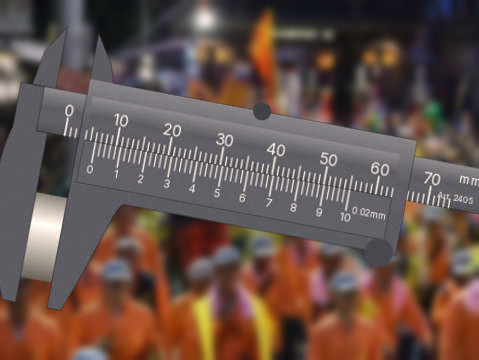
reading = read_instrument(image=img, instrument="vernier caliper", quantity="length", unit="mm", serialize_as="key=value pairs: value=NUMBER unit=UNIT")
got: value=6.0 unit=mm
